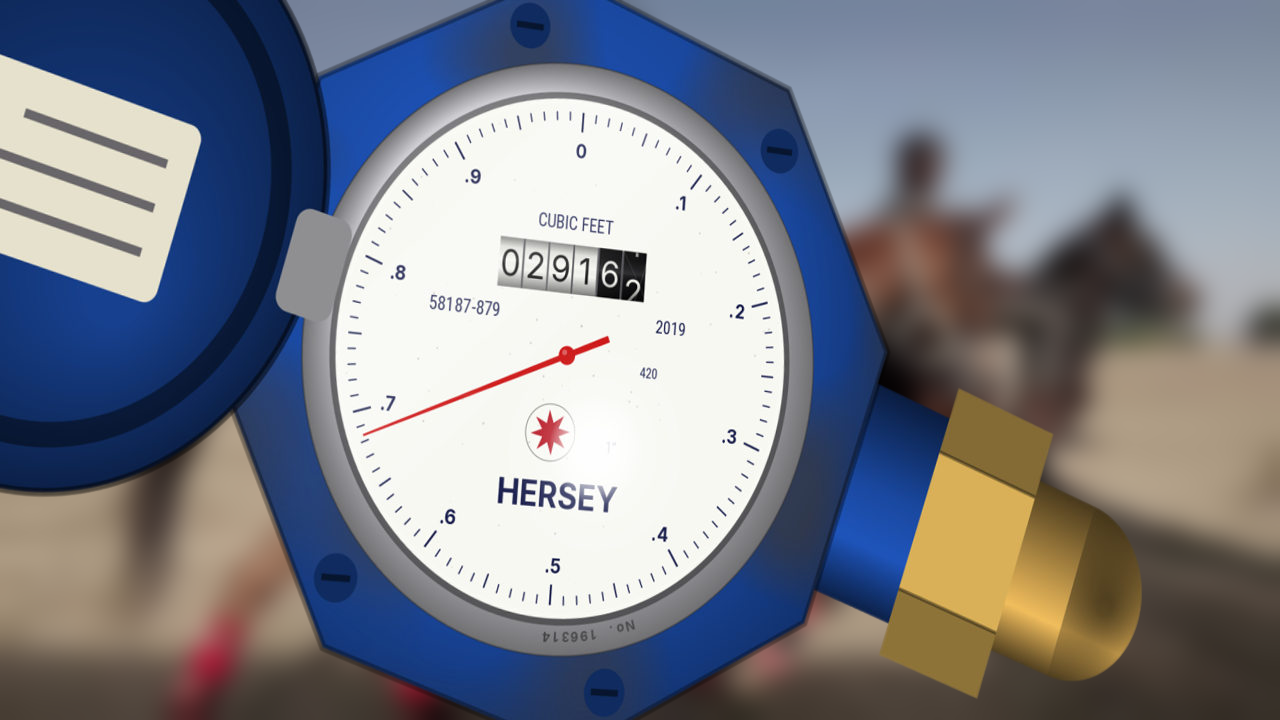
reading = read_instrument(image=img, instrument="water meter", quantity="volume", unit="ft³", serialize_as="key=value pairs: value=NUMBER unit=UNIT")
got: value=29161.68 unit=ft³
